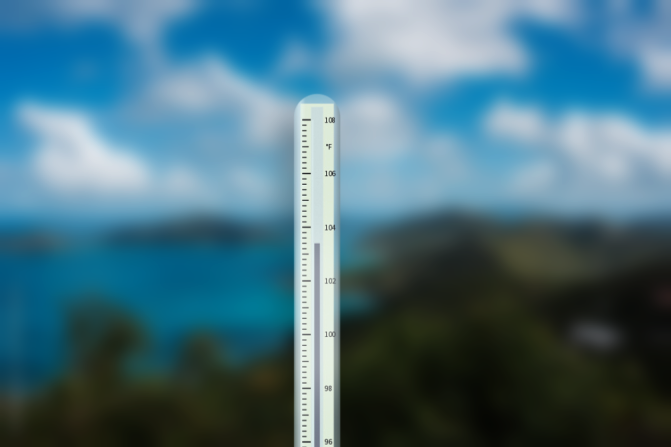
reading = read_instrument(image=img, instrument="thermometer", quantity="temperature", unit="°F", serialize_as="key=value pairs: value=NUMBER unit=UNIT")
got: value=103.4 unit=°F
